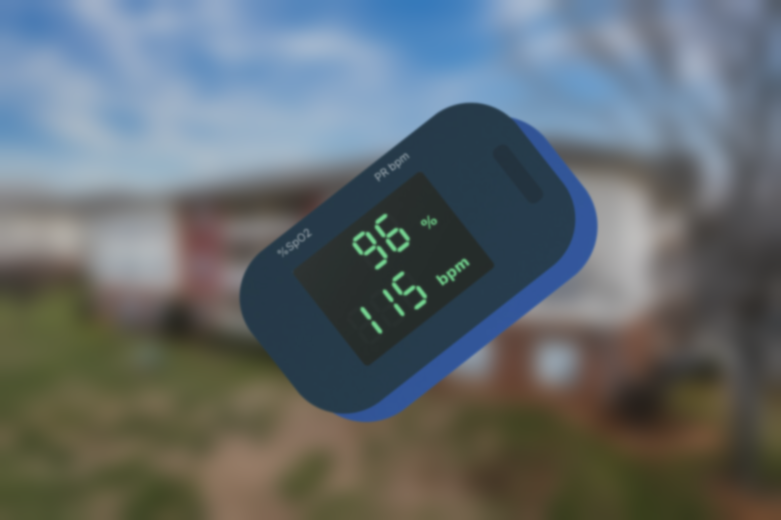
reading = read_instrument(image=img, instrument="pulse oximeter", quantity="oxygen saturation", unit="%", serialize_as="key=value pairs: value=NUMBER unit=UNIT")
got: value=96 unit=%
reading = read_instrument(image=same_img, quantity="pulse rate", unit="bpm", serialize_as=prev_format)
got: value=115 unit=bpm
